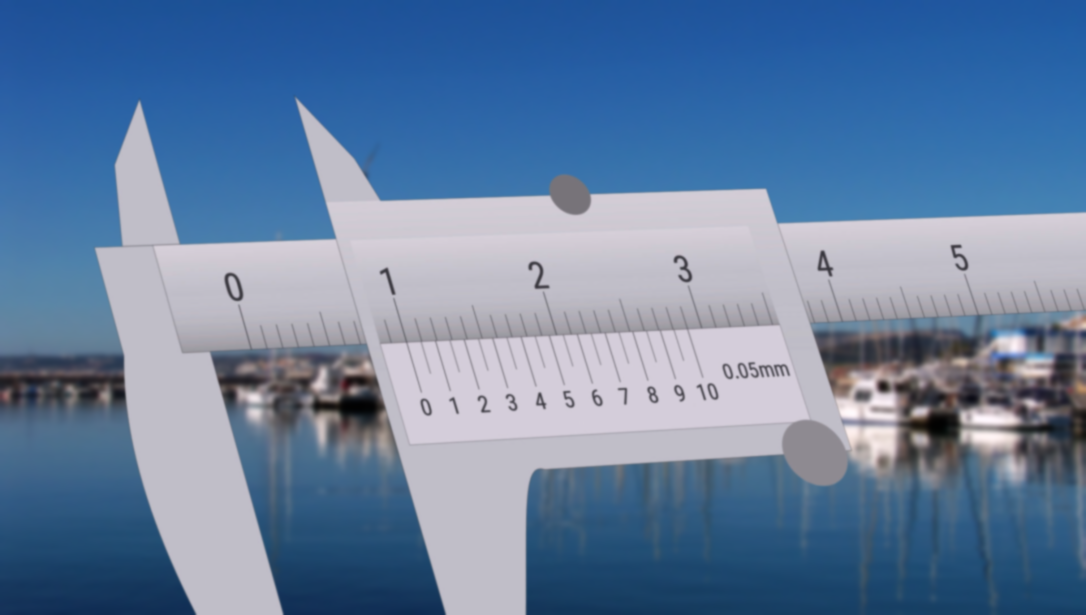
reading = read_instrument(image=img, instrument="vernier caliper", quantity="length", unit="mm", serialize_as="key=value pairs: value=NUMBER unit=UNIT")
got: value=10.0 unit=mm
